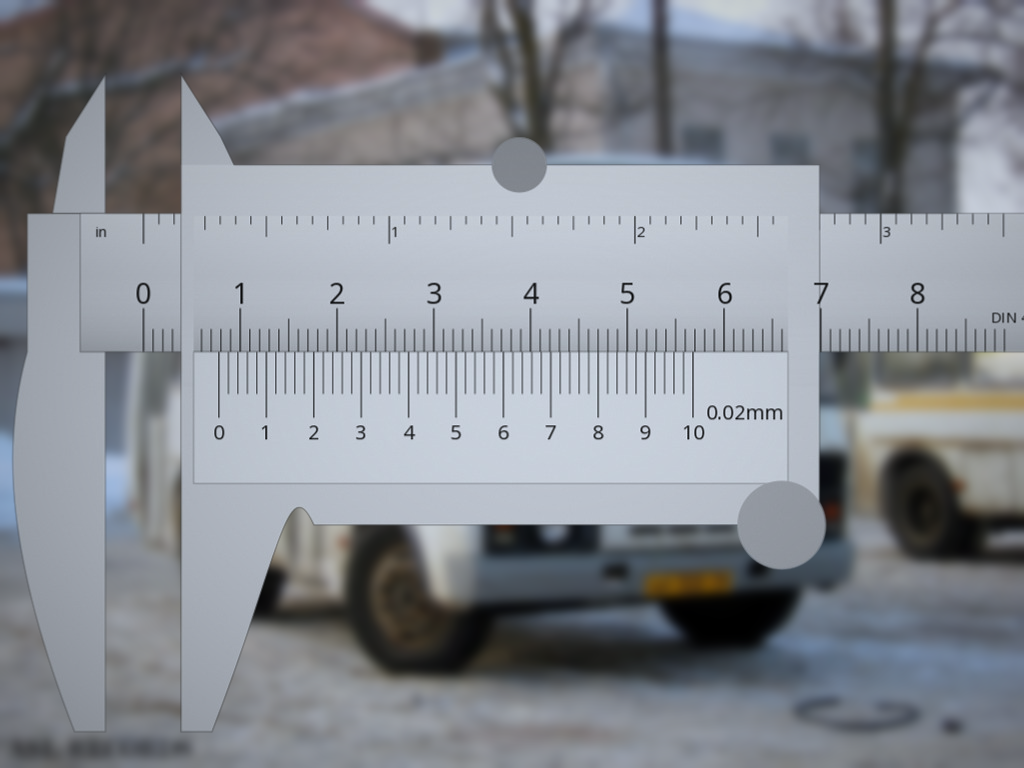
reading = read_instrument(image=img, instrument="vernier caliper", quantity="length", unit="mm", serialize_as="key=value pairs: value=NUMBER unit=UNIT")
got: value=7.8 unit=mm
